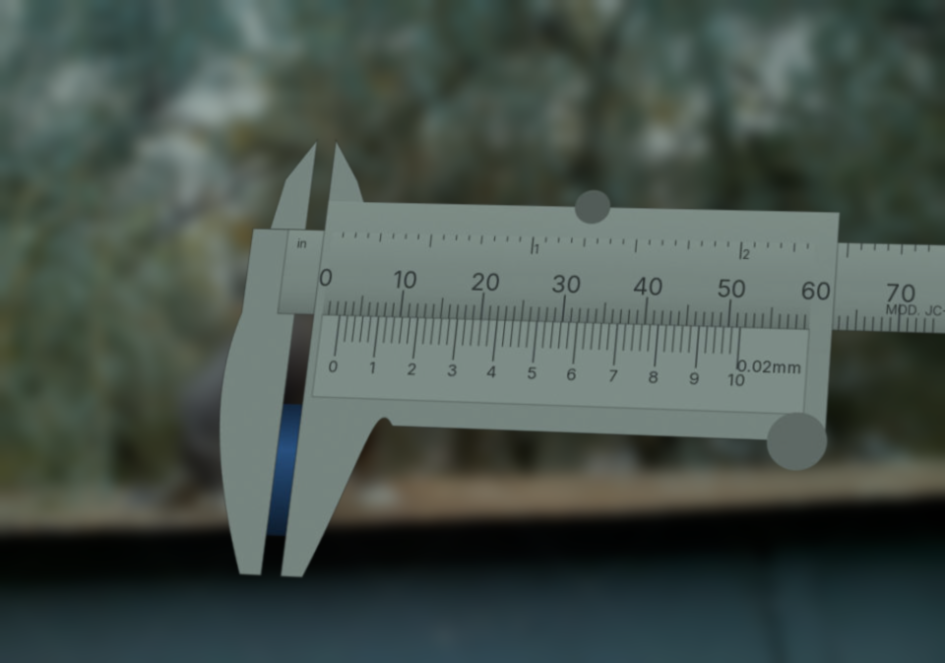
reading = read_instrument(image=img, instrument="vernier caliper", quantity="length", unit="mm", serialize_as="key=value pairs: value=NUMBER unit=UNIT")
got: value=2.4 unit=mm
